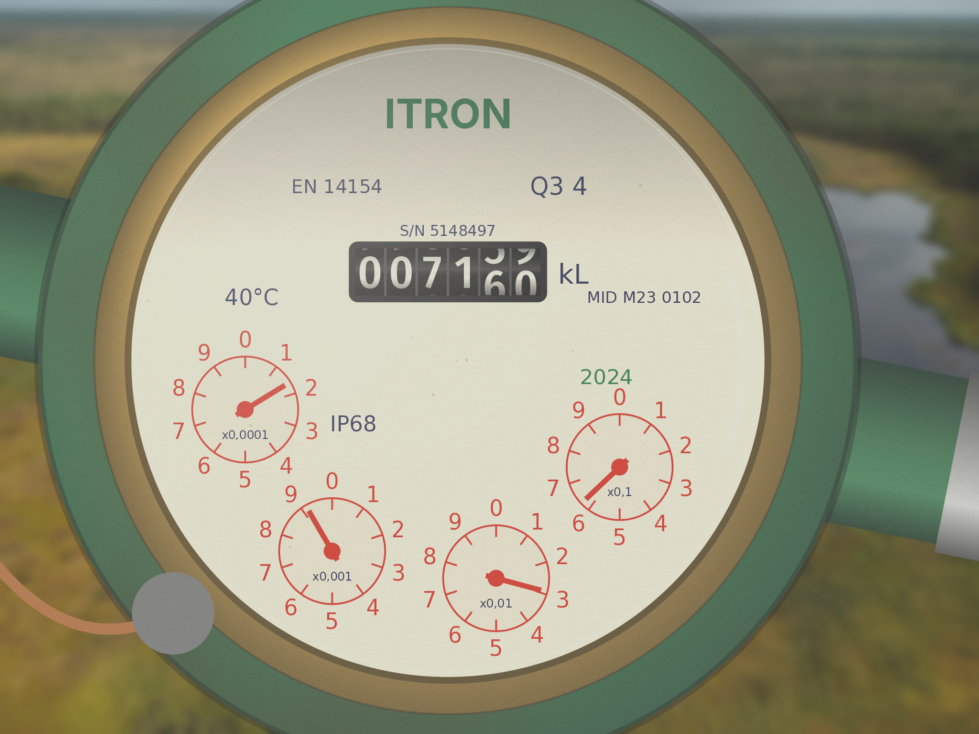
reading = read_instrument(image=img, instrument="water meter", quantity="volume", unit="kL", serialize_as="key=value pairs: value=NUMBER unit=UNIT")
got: value=7159.6291 unit=kL
